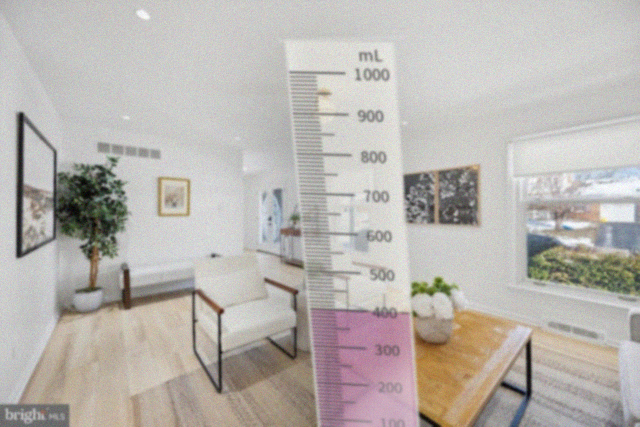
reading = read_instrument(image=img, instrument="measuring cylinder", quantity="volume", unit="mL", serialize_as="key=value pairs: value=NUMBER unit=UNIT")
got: value=400 unit=mL
